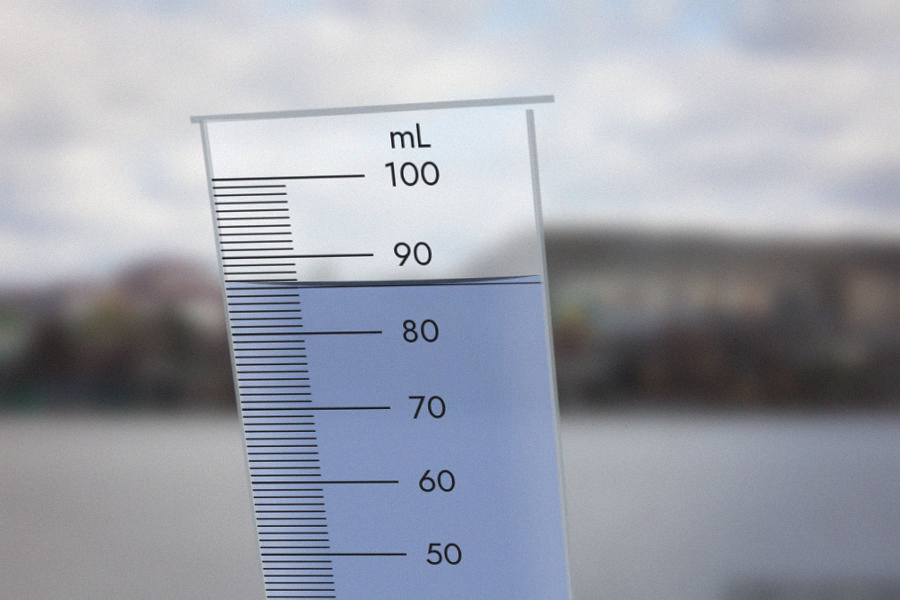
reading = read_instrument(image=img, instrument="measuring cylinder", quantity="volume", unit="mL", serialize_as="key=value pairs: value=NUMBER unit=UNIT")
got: value=86 unit=mL
